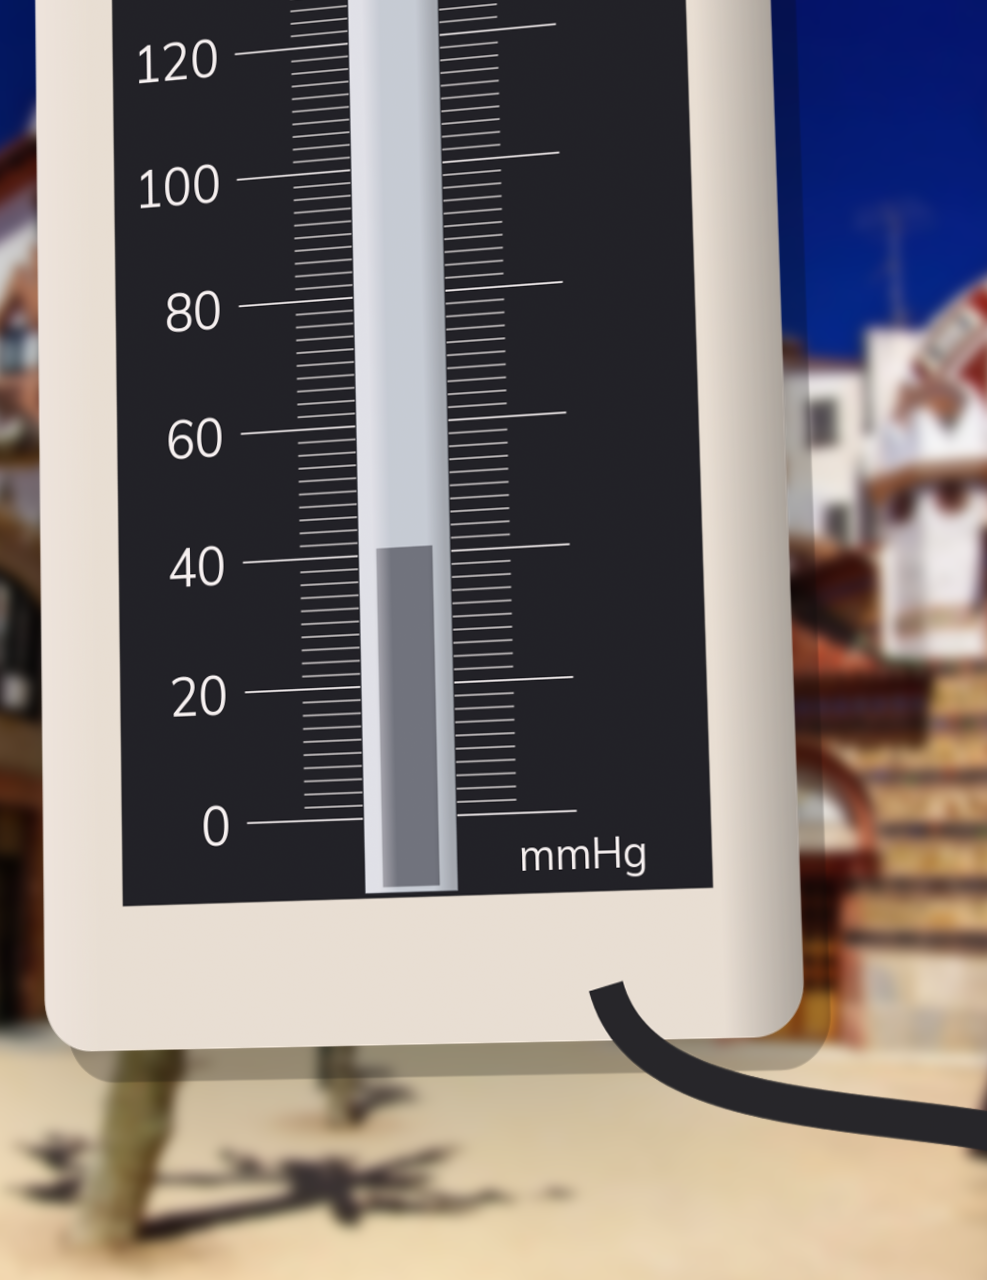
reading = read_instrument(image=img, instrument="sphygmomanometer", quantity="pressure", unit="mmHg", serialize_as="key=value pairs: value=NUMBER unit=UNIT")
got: value=41 unit=mmHg
